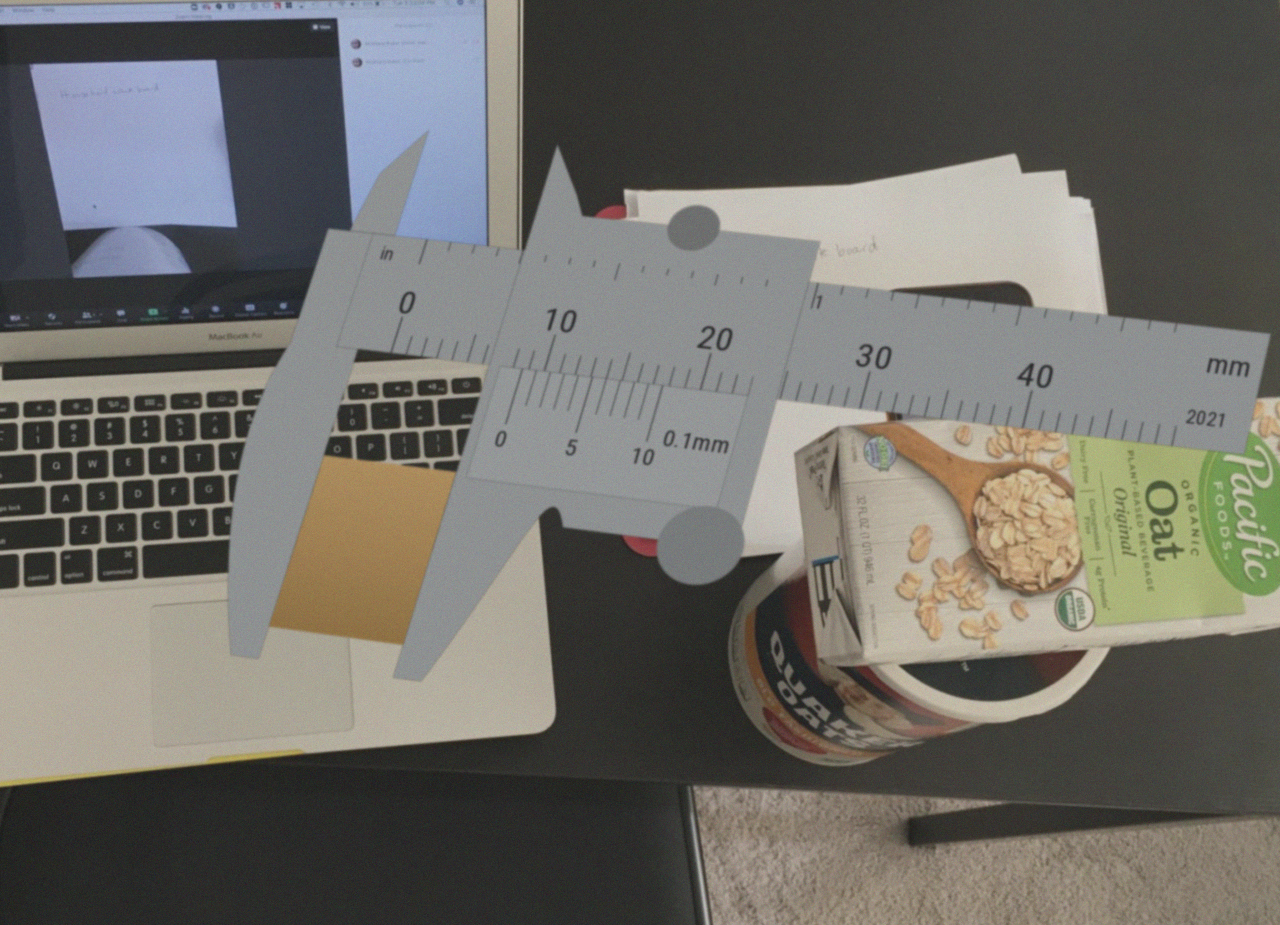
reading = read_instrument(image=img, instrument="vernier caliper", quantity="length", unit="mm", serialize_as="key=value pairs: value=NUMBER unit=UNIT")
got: value=8.6 unit=mm
